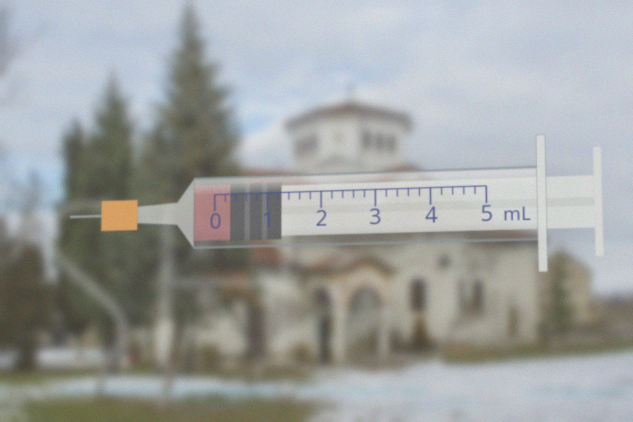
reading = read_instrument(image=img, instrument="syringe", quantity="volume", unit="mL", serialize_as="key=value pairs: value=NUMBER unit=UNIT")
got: value=0.3 unit=mL
